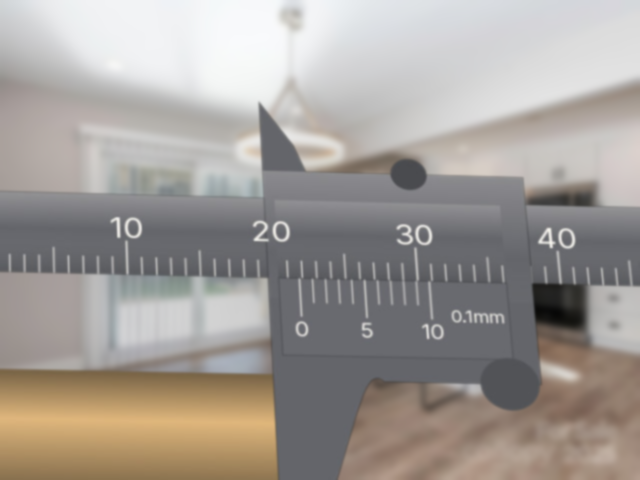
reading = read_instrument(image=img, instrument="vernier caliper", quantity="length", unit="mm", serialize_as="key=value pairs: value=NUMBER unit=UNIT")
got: value=21.8 unit=mm
